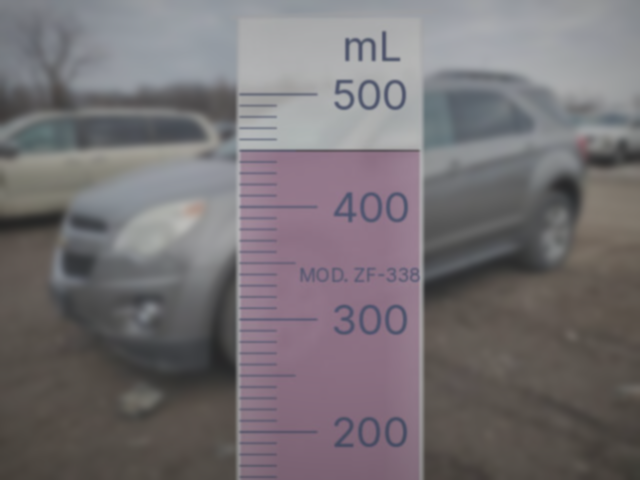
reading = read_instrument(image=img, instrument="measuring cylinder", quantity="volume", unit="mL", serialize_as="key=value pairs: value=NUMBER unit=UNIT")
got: value=450 unit=mL
